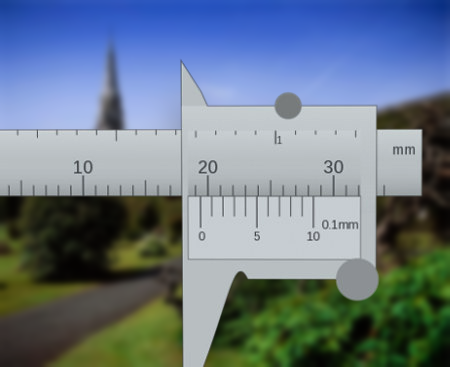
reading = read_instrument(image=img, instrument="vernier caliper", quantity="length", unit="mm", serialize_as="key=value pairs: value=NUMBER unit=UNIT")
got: value=19.4 unit=mm
